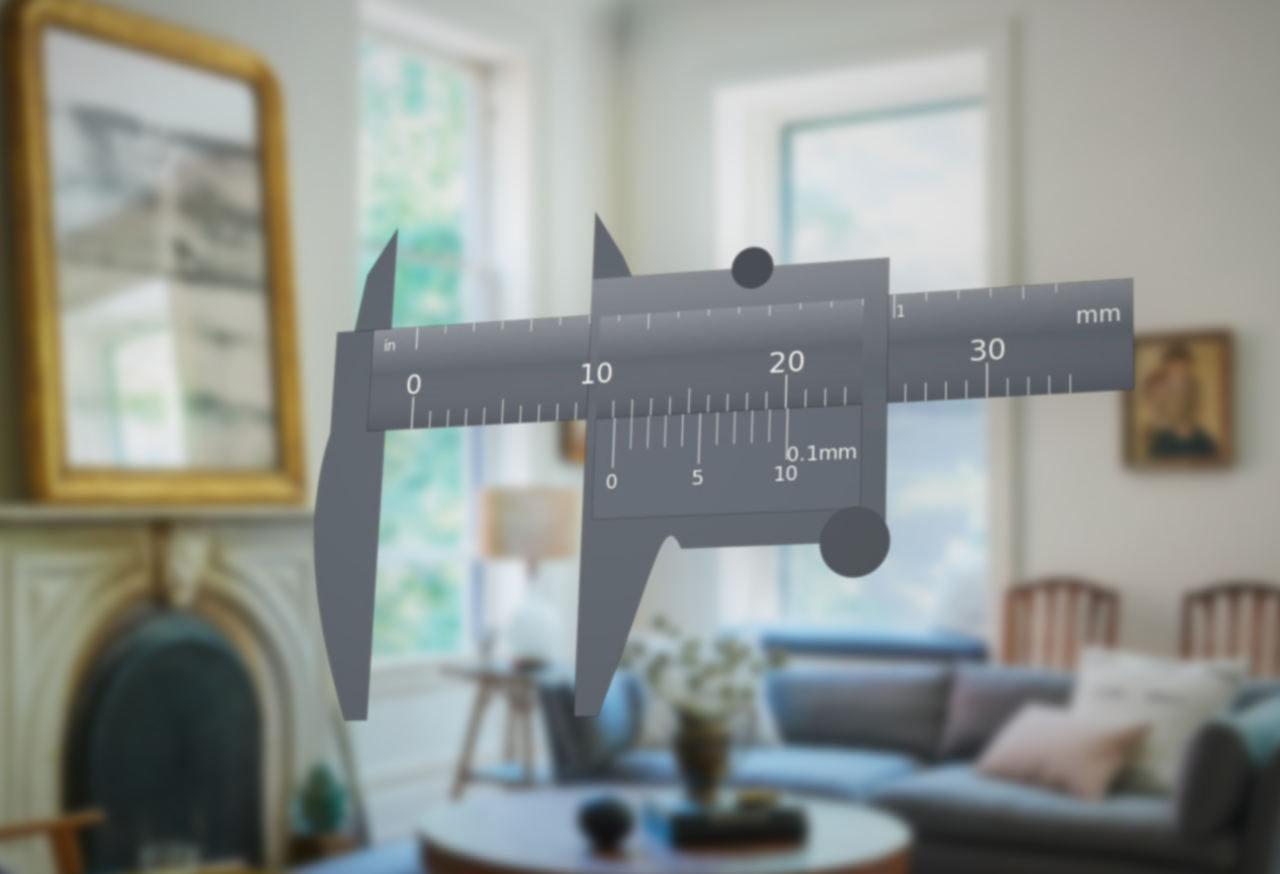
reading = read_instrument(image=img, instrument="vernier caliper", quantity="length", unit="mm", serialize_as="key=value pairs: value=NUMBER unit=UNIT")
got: value=11.1 unit=mm
